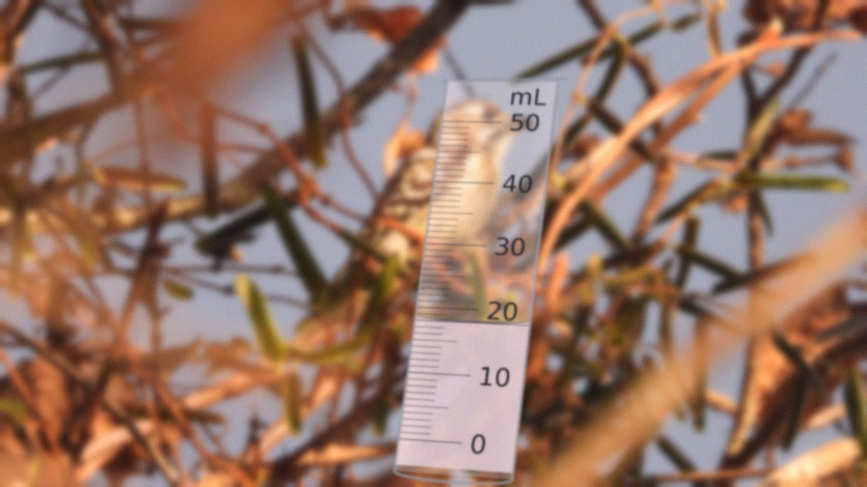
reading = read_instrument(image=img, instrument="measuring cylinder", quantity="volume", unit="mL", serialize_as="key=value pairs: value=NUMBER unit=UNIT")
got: value=18 unit=mL
